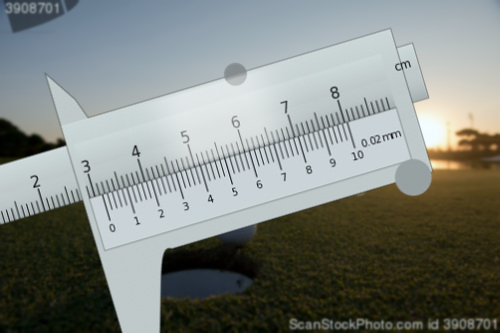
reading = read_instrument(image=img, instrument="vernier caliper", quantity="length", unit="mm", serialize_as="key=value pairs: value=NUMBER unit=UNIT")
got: value=31.5 unit=mm
